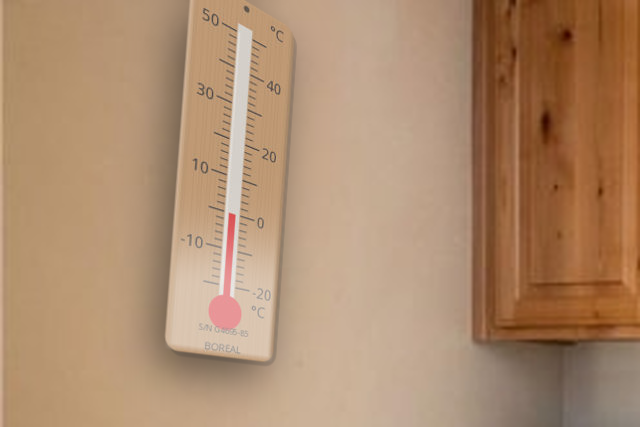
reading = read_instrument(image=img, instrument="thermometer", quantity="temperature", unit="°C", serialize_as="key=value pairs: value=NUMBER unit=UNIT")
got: value=0 unit=°C
